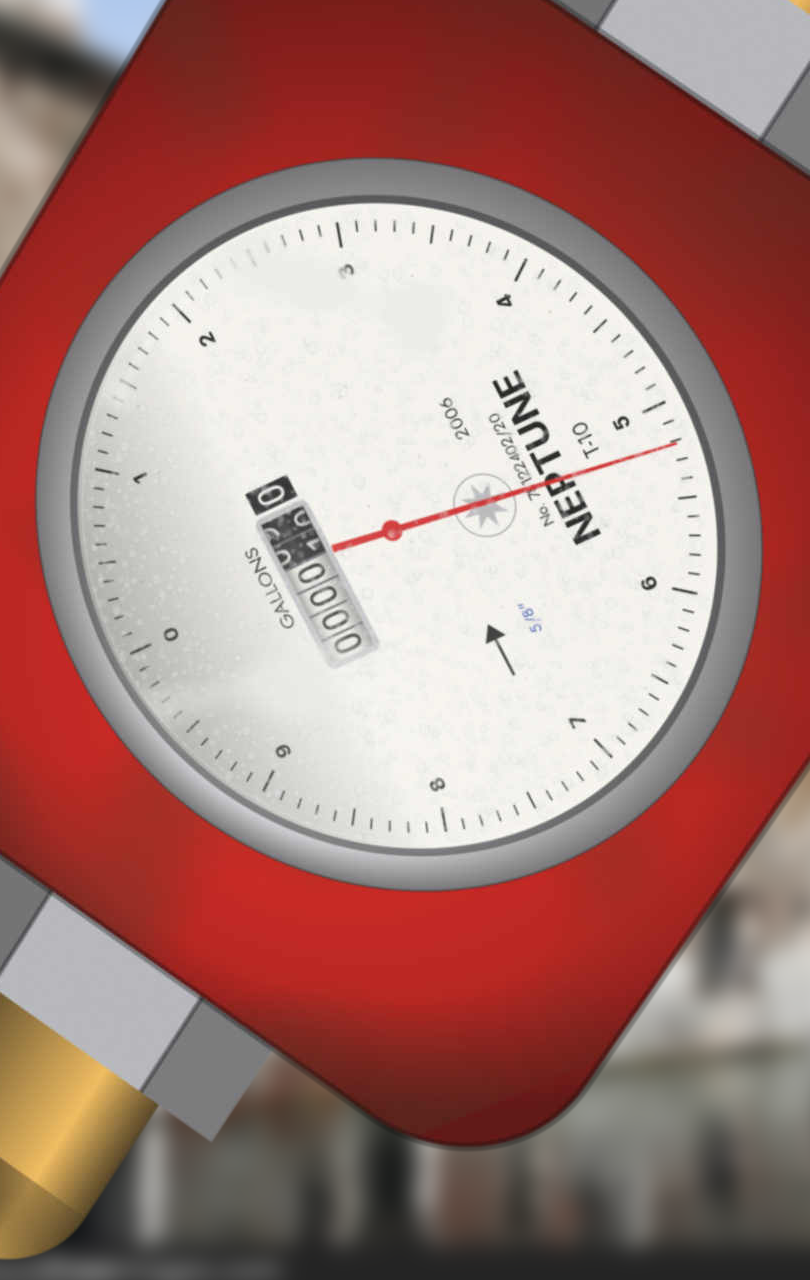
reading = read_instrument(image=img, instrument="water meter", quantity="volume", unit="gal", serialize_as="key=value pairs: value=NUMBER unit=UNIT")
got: value=95.2 unit=gal
